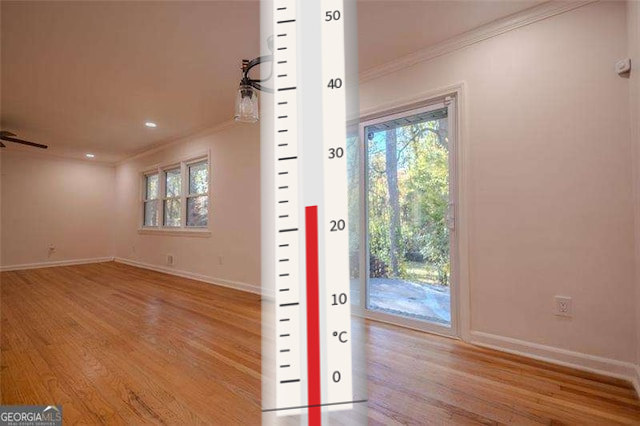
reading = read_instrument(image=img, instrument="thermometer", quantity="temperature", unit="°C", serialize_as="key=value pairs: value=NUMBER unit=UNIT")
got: value=23 unit=°C
